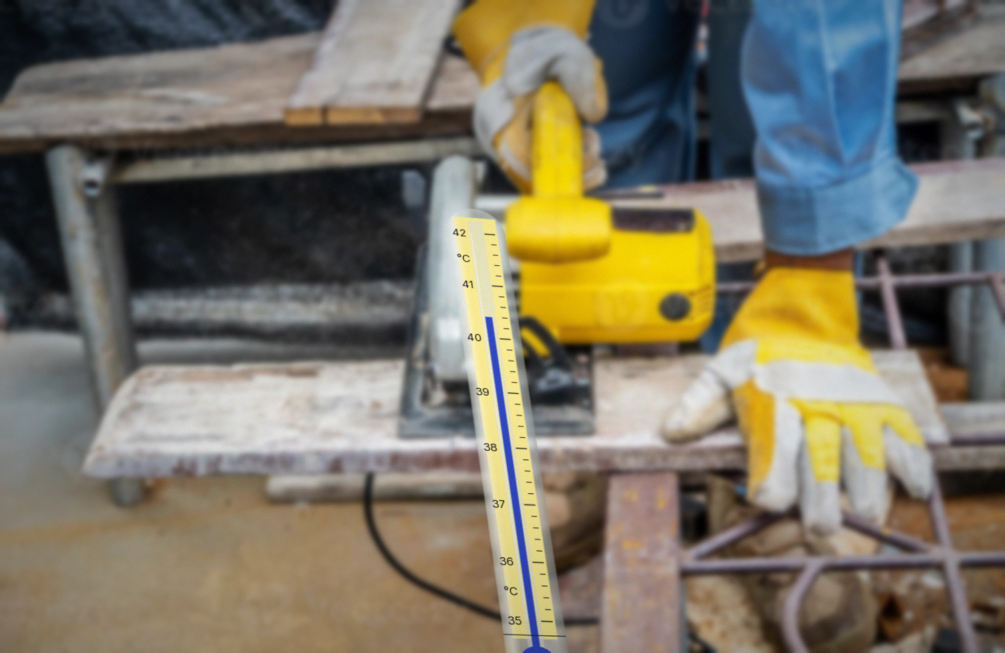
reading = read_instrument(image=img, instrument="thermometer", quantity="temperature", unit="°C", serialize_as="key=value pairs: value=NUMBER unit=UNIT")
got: value=40.4 unit=°C
